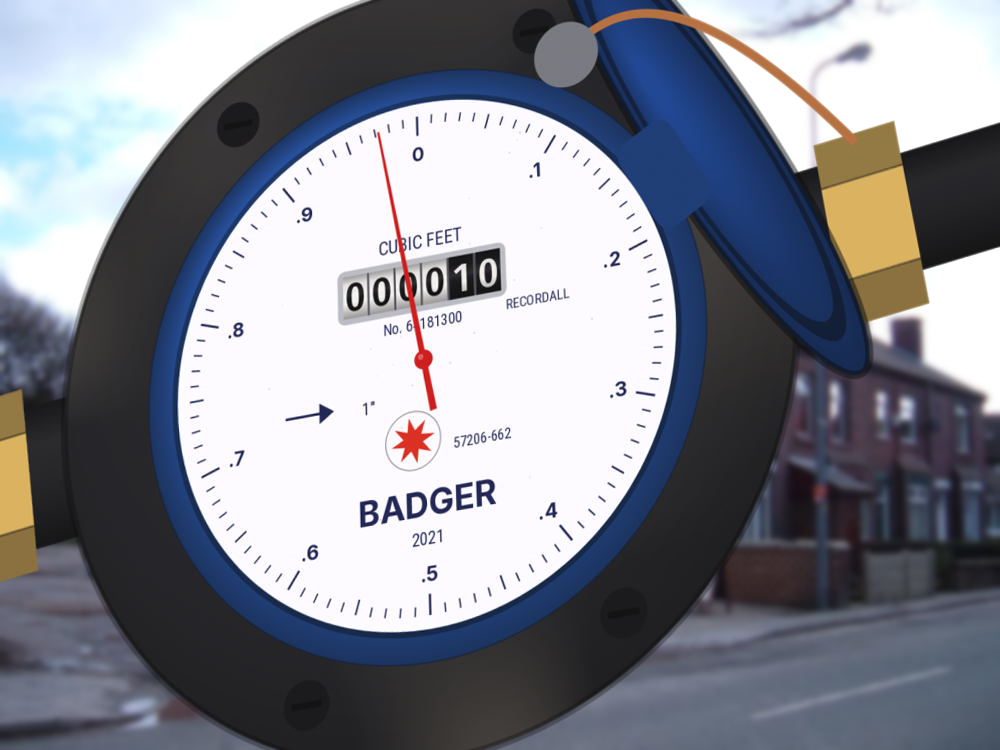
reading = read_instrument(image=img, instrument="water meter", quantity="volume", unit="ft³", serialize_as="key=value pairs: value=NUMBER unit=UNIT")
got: value=9.97 unit=ft³
